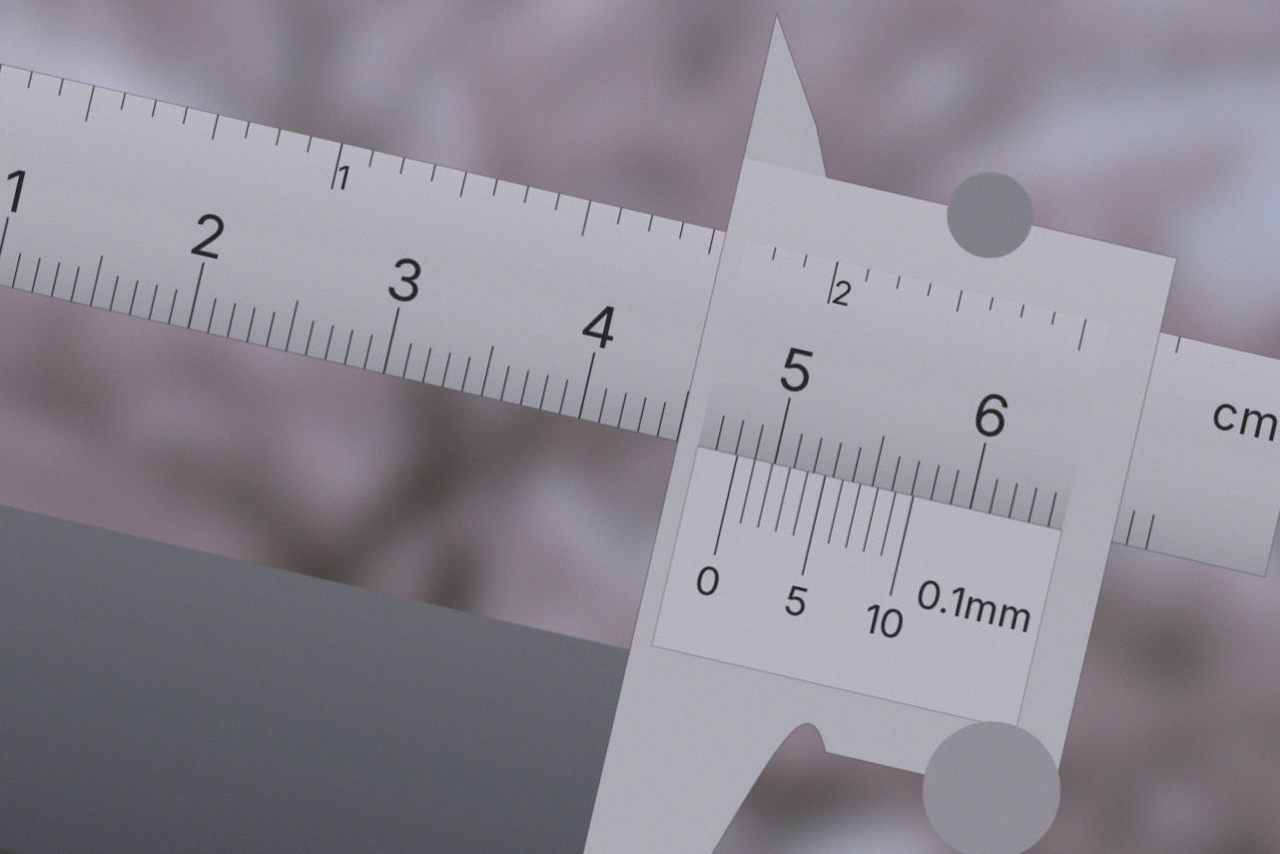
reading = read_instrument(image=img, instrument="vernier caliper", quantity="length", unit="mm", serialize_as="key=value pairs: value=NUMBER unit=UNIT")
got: value=48.1 unit=mm
